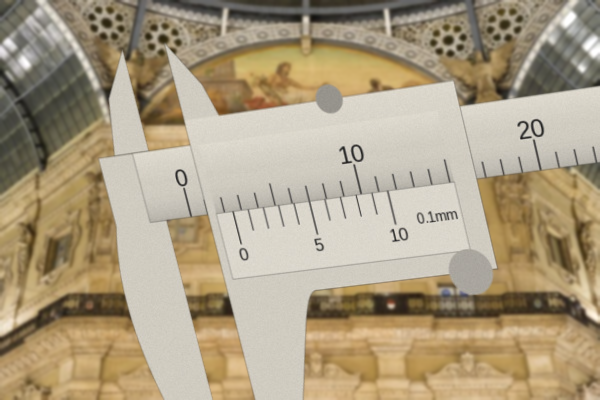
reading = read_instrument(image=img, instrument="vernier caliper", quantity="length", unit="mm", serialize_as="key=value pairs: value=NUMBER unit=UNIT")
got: value=2.5 unit=mm
